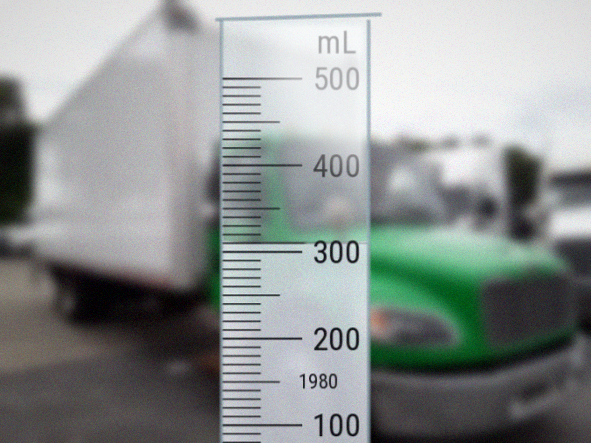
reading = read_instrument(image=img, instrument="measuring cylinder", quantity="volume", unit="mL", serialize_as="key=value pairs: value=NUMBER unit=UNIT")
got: value=310 unit=mL
